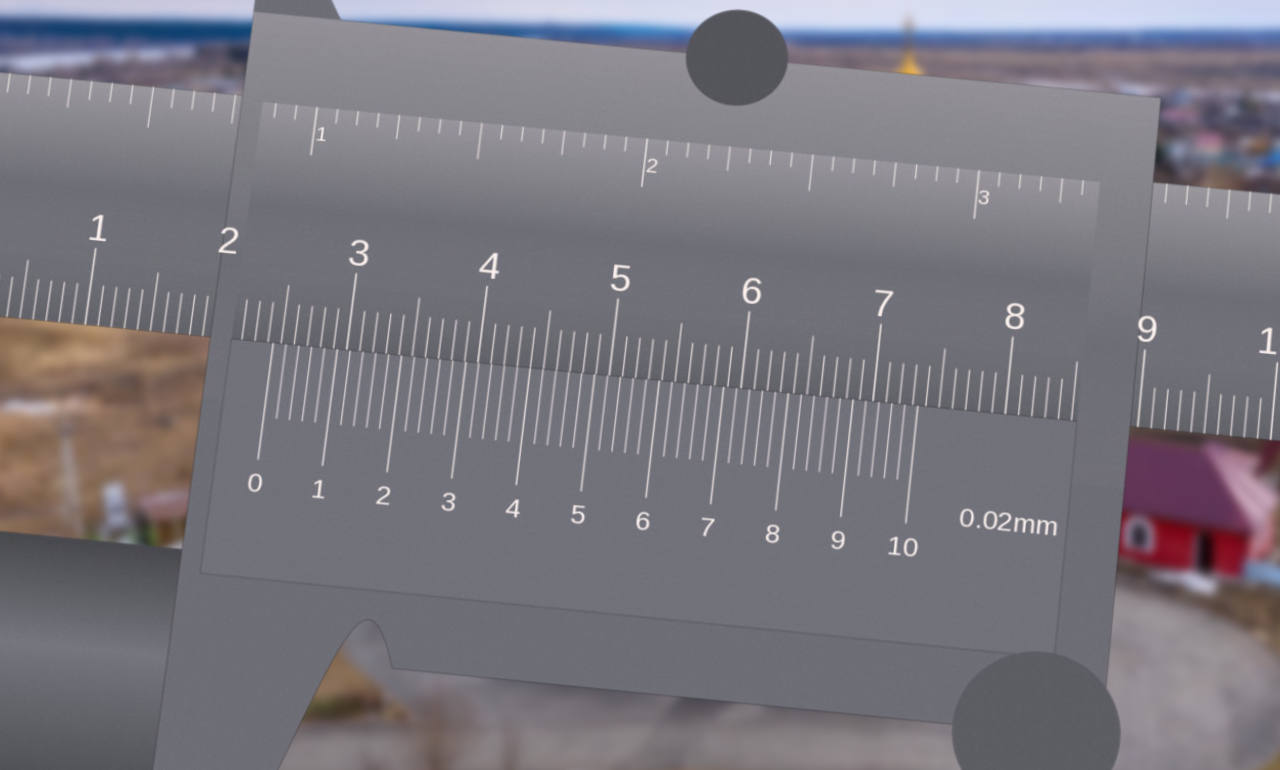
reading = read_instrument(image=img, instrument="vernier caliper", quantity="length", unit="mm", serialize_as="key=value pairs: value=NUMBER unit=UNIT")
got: value=24.4 unit=mm
